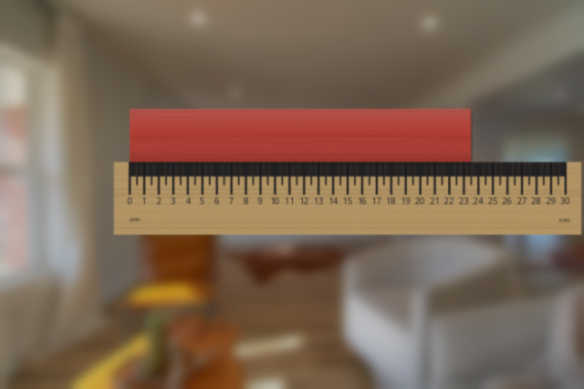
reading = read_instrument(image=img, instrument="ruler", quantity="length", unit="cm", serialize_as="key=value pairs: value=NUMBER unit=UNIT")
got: value=23.5 unit=cm
